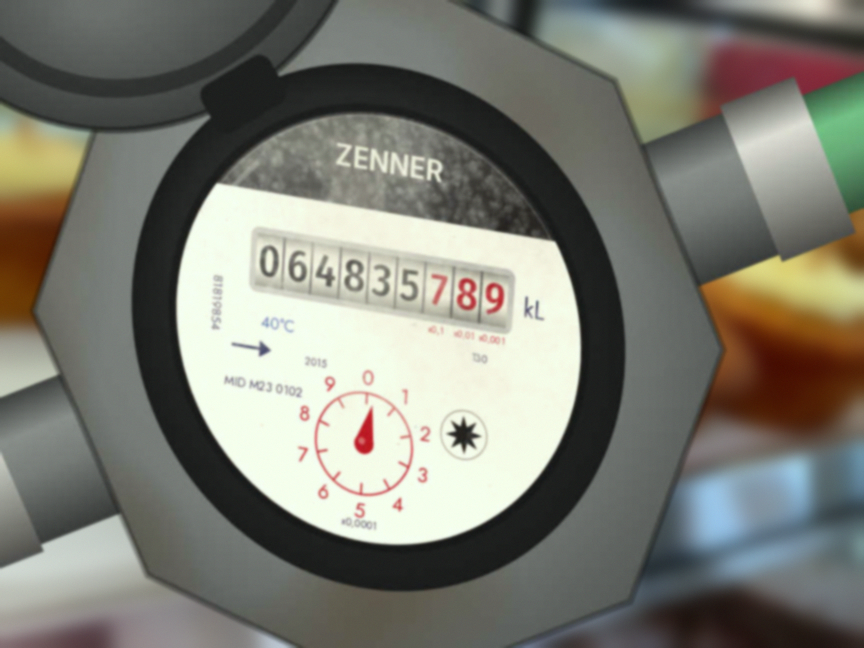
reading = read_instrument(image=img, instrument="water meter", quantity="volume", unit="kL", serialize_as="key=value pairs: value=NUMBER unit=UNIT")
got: value=64835.7890 unit=kL
